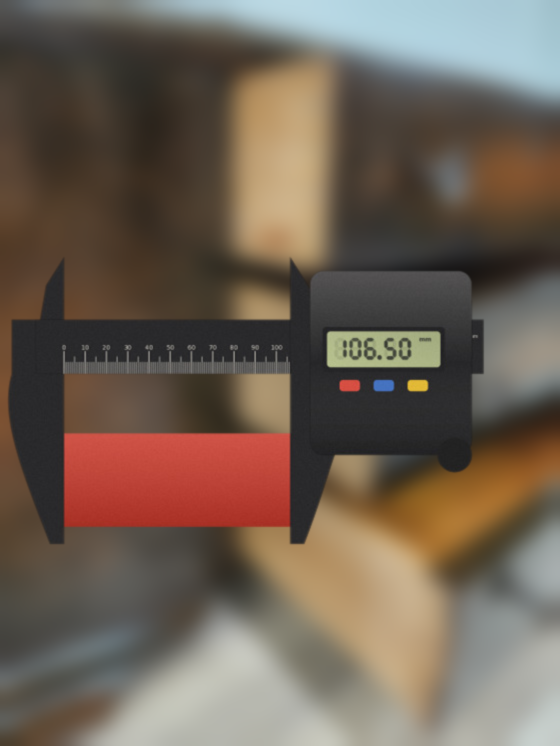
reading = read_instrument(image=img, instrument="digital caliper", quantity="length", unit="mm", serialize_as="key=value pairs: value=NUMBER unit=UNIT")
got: value=106.50 unit=mm
